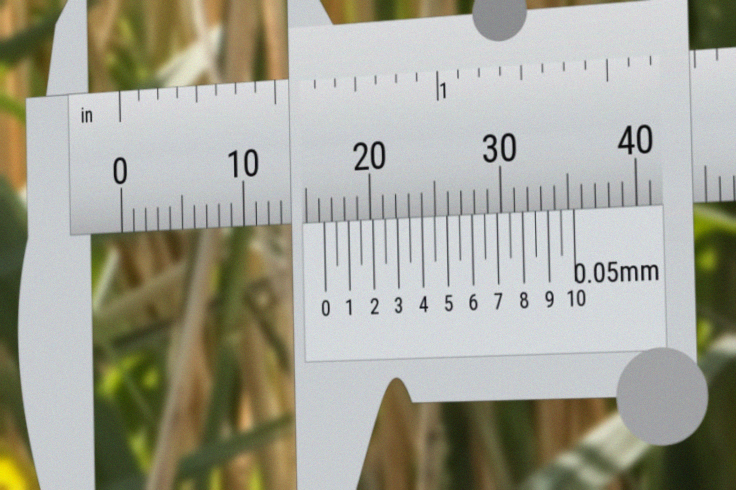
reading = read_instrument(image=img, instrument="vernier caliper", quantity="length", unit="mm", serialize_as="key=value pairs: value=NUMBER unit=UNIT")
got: value=16.4 unit=mm
